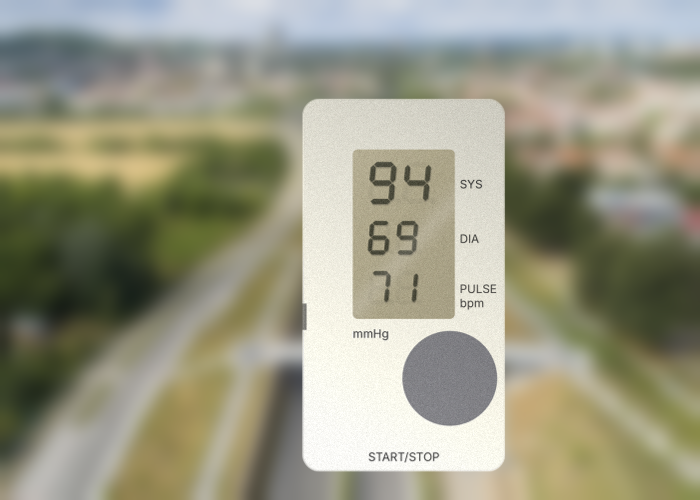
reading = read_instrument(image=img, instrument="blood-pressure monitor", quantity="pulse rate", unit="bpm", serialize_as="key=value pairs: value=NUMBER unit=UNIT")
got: value=71 unit=bpm
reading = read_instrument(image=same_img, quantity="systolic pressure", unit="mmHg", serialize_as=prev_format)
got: value=94 unit=mmHg
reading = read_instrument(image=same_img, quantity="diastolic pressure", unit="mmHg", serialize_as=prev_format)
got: value=69 unit=mmHg
